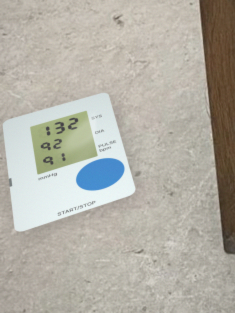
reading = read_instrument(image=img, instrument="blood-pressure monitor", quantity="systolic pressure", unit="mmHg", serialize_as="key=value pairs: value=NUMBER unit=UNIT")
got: value=132 unit=mmHg
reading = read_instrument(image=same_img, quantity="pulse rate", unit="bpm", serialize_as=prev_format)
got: value=91 unit=bpm
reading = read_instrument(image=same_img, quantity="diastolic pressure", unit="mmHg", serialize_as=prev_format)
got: value=92 unit=mmHg
